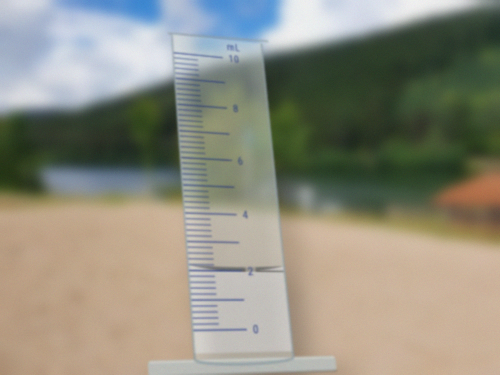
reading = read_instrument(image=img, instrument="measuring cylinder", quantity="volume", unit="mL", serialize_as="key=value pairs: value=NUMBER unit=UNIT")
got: value=2 unit=mL
